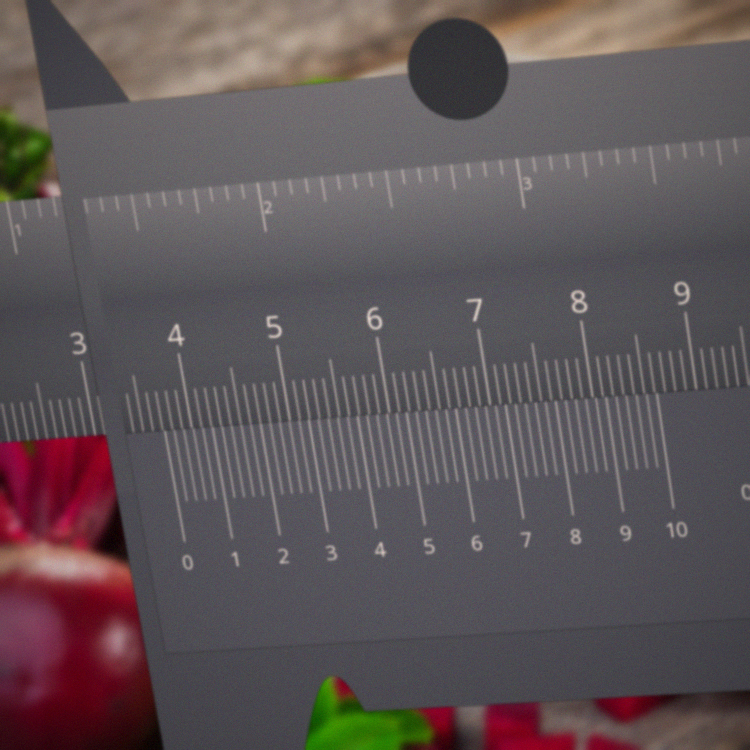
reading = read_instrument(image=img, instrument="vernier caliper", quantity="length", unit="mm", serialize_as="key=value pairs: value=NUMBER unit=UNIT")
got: value=37.2 unit=mm
